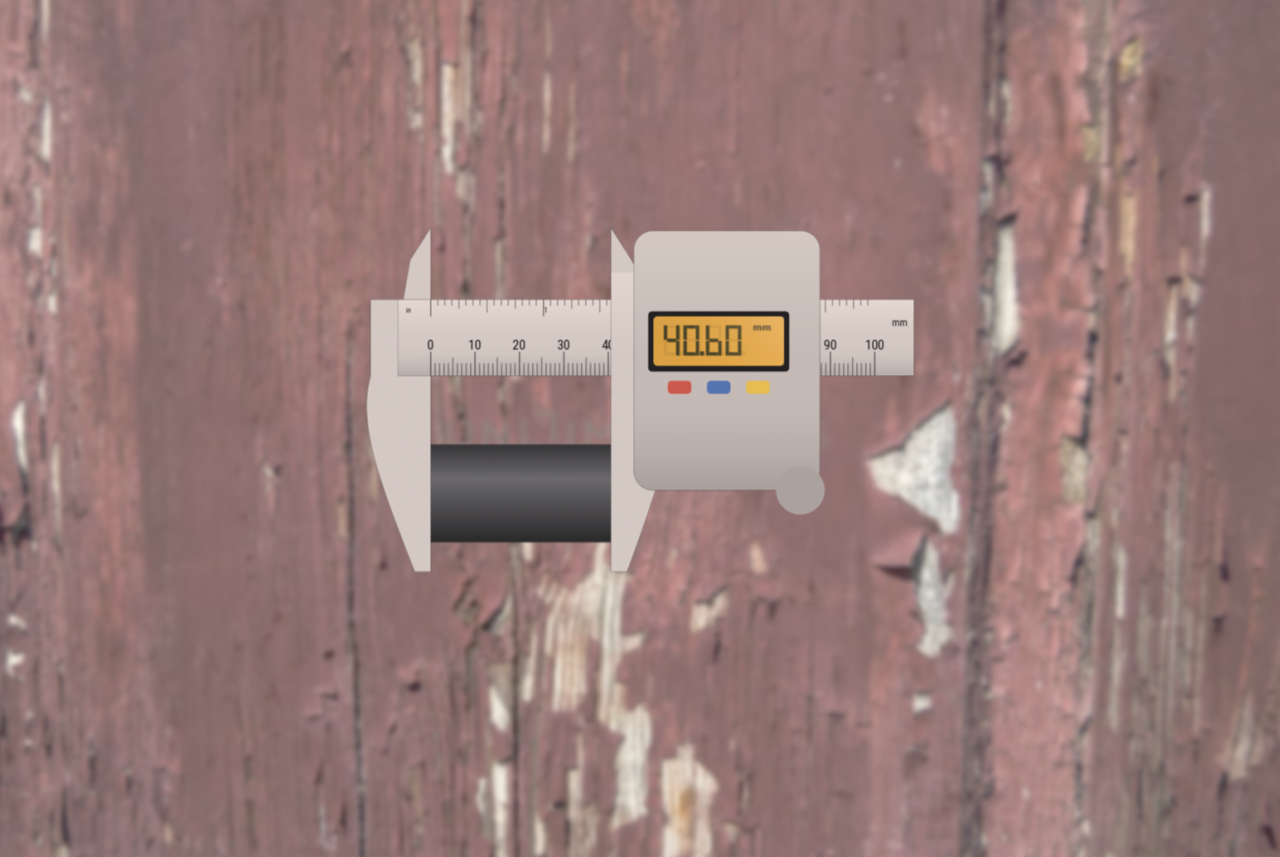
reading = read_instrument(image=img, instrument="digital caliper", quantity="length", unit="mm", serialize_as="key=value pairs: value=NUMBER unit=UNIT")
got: value=40.60 unit=mm
